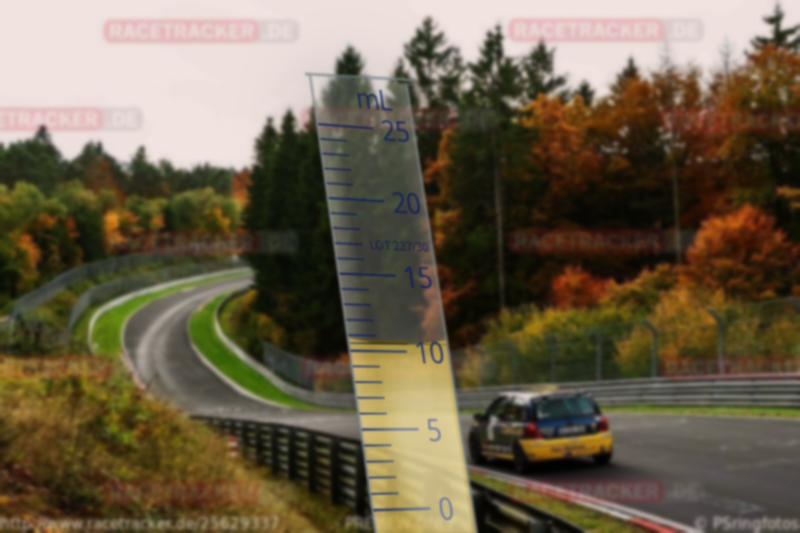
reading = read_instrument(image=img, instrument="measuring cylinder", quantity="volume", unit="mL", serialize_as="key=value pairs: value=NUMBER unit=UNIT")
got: value=10.5 unit=mL
